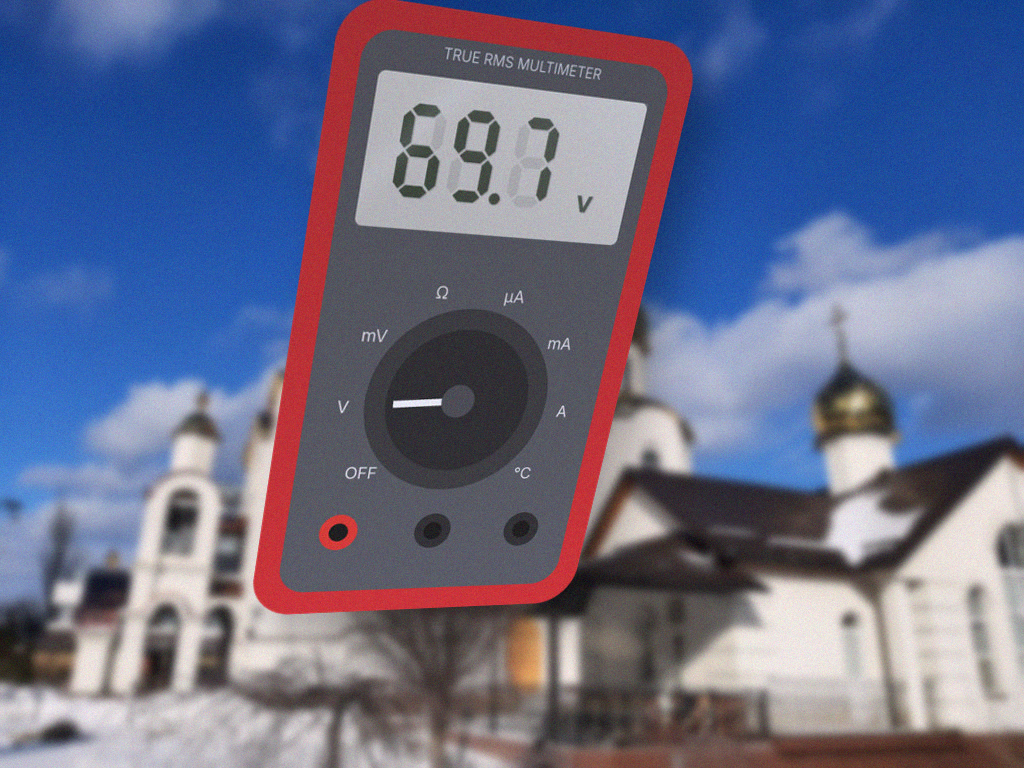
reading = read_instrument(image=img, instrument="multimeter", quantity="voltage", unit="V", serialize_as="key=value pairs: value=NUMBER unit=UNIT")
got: value=69.7 unit=V
